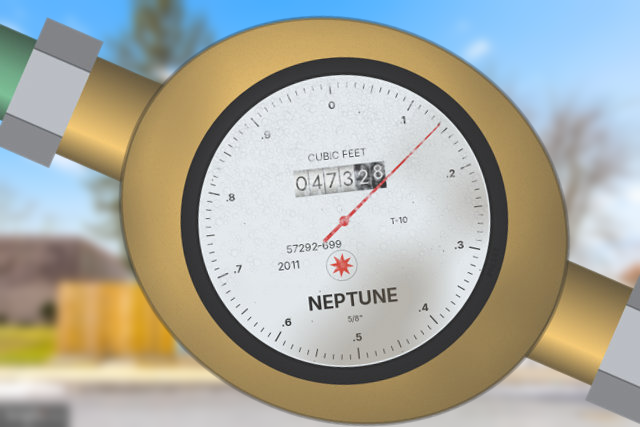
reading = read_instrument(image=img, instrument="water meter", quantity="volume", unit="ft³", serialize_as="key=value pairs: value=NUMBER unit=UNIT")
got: value=47328.14 unit=ft³
